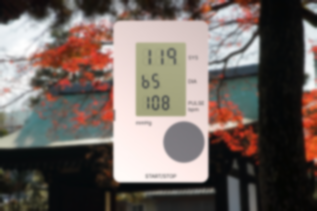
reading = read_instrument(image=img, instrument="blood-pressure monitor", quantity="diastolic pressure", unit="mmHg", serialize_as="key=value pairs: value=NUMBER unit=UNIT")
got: value=65 unit=mmHg
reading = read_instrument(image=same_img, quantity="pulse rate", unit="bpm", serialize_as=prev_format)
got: value=108 unit=bpm
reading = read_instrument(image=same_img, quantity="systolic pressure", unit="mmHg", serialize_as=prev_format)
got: value=119 unit=mmHg
